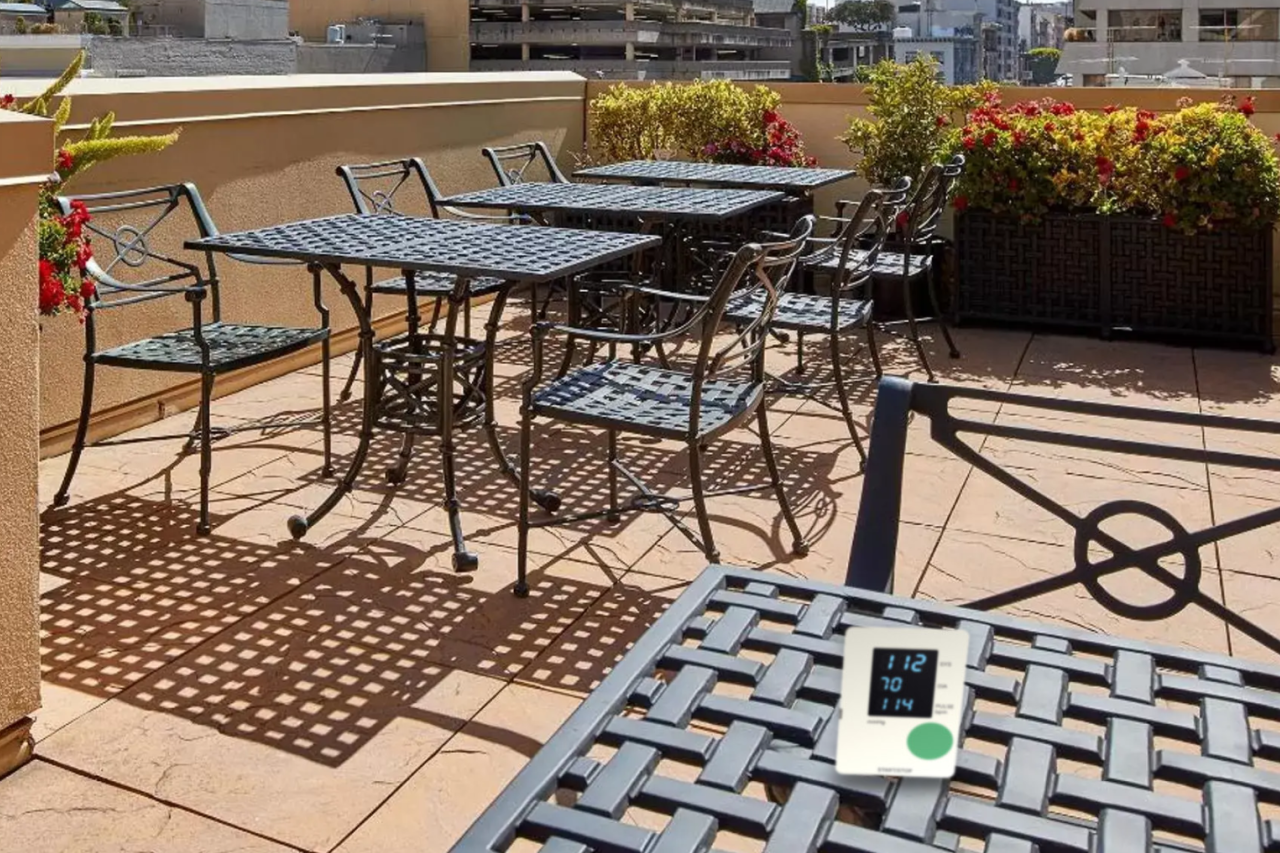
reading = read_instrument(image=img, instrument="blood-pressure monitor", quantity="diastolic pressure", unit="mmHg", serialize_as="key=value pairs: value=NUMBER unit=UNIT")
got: value=70 unit=mmHg
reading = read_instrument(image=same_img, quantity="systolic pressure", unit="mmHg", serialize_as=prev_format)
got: value=112 unit=mmHg
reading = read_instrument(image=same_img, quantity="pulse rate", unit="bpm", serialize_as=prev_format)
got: value=114 unit=bpm
